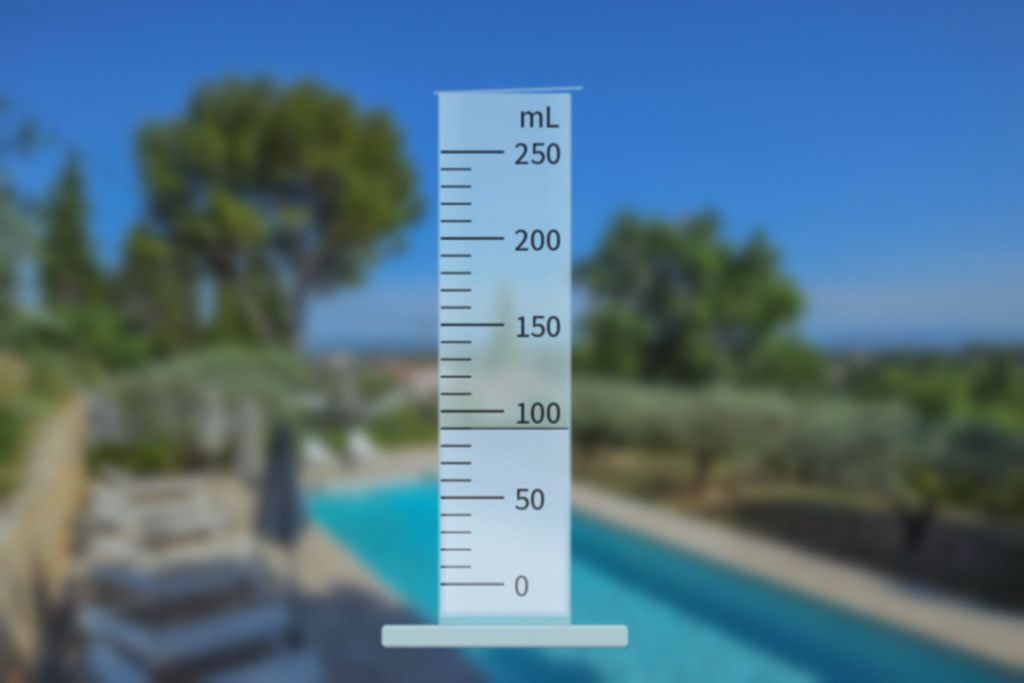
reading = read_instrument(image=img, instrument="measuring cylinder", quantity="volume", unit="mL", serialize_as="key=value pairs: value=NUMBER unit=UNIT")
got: value=90 unit=mL
